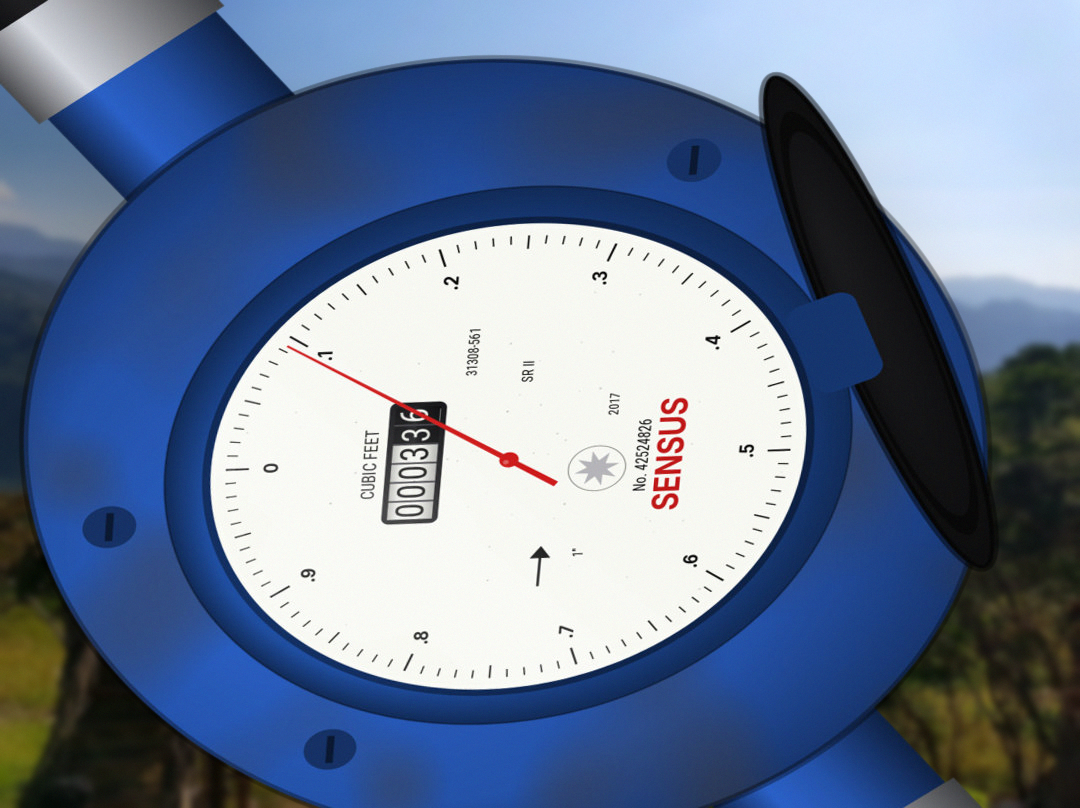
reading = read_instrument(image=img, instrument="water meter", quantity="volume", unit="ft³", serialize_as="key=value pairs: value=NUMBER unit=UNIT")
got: value=336.09 unit=ft³
